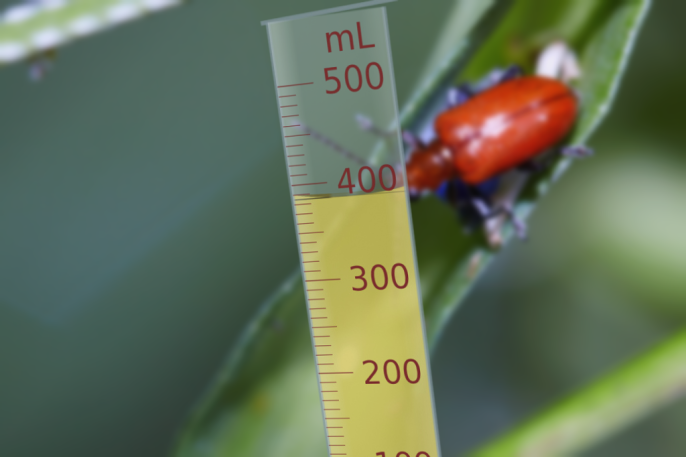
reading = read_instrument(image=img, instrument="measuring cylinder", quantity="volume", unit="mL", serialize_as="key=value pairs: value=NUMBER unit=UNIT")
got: value=385 unit=mL
